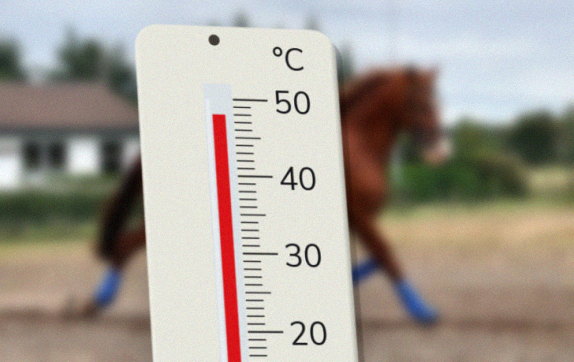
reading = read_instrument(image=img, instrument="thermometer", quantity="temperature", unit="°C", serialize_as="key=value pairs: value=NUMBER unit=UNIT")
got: value=48 unit=°C
